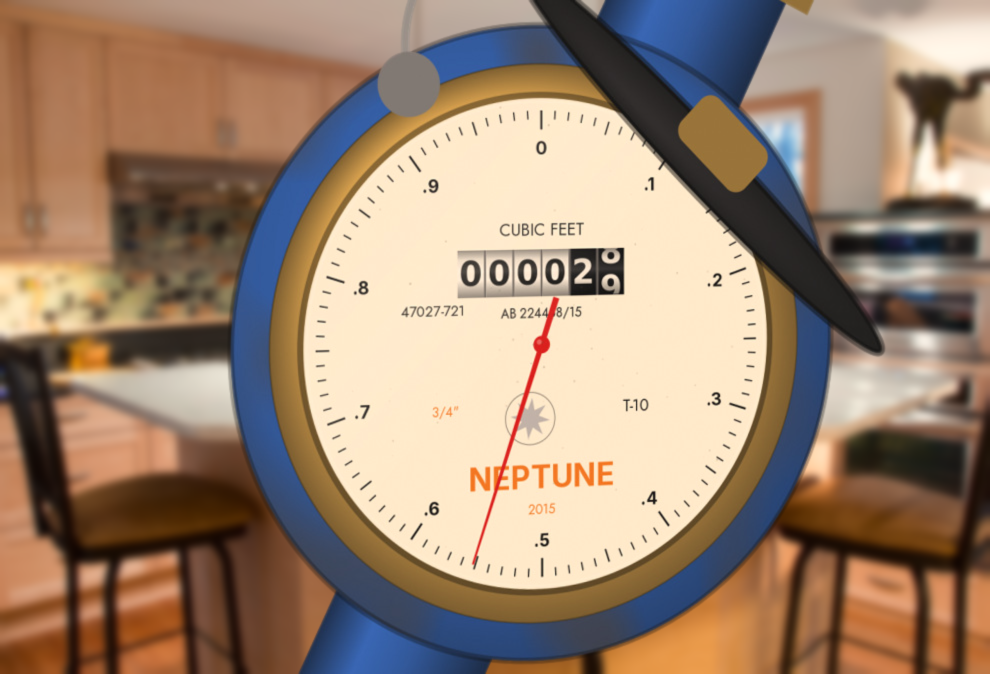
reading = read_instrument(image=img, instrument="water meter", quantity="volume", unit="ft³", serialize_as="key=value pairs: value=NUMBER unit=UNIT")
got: value=28.55 unit=ft³
